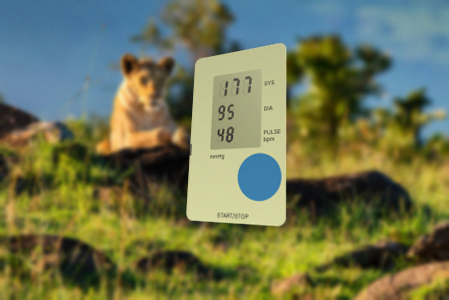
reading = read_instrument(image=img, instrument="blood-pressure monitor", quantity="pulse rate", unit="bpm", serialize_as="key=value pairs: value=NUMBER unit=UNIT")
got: value=48 unit=bpm
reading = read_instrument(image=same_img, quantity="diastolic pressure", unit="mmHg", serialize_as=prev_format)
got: value=95 unit=mmHg
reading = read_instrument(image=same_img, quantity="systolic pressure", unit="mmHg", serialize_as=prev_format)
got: value=177 unit=mmHg
